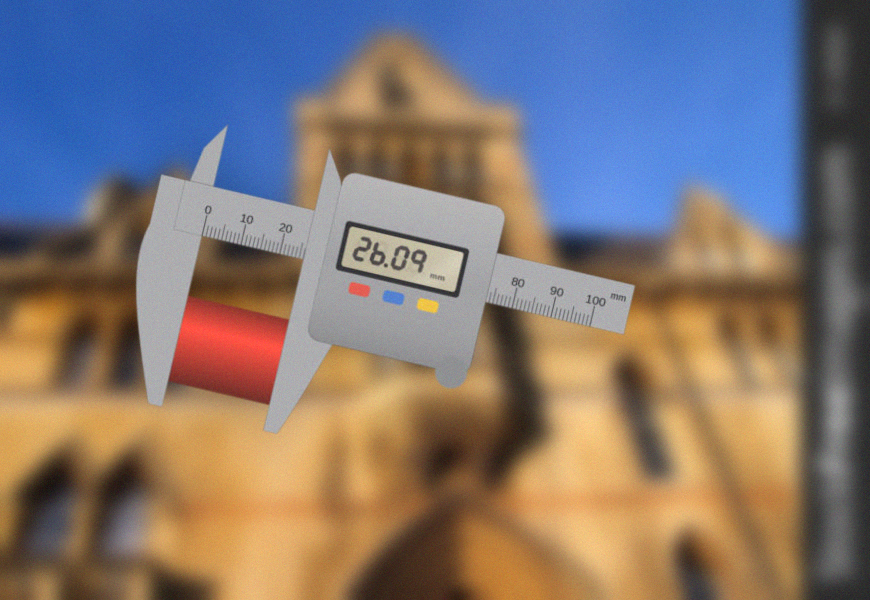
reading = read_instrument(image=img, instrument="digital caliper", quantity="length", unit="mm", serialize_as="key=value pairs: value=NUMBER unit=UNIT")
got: value=26.09 unit=mm
